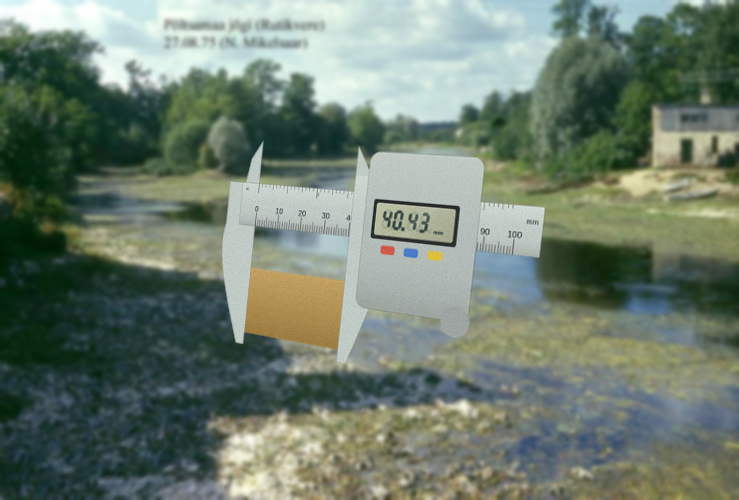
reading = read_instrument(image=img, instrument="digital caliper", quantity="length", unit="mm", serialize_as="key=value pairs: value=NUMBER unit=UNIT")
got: value=40.43 unit=mm
